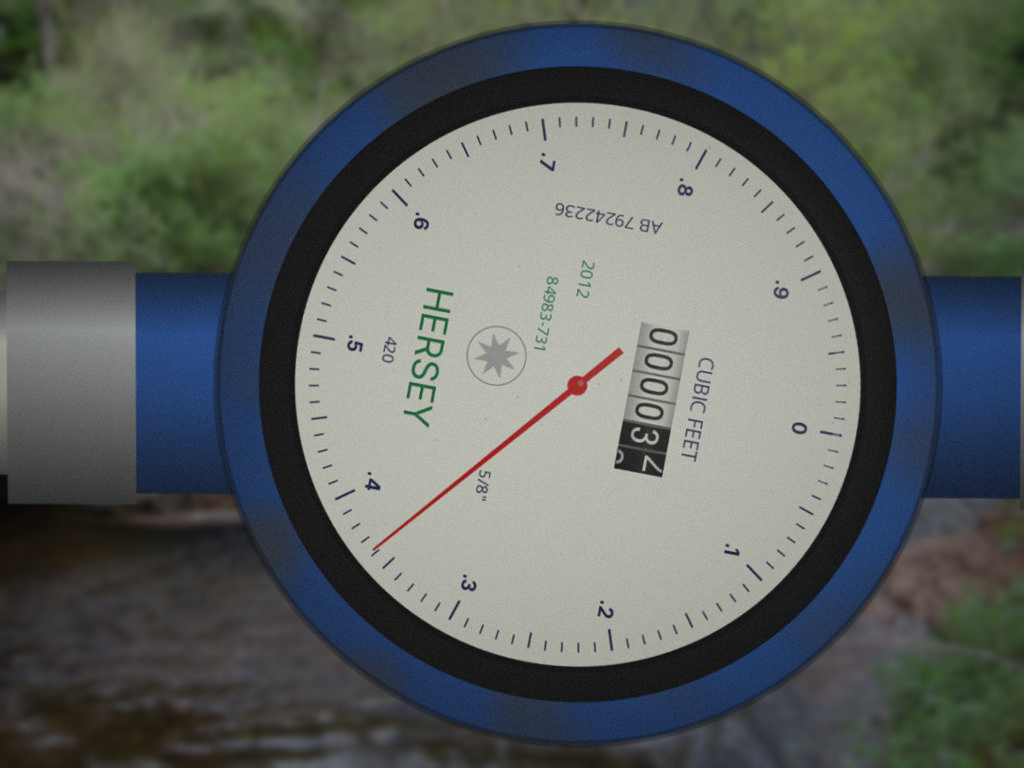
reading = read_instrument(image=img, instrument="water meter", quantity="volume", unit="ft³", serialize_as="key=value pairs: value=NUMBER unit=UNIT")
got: value=32.36 unit=ft³
